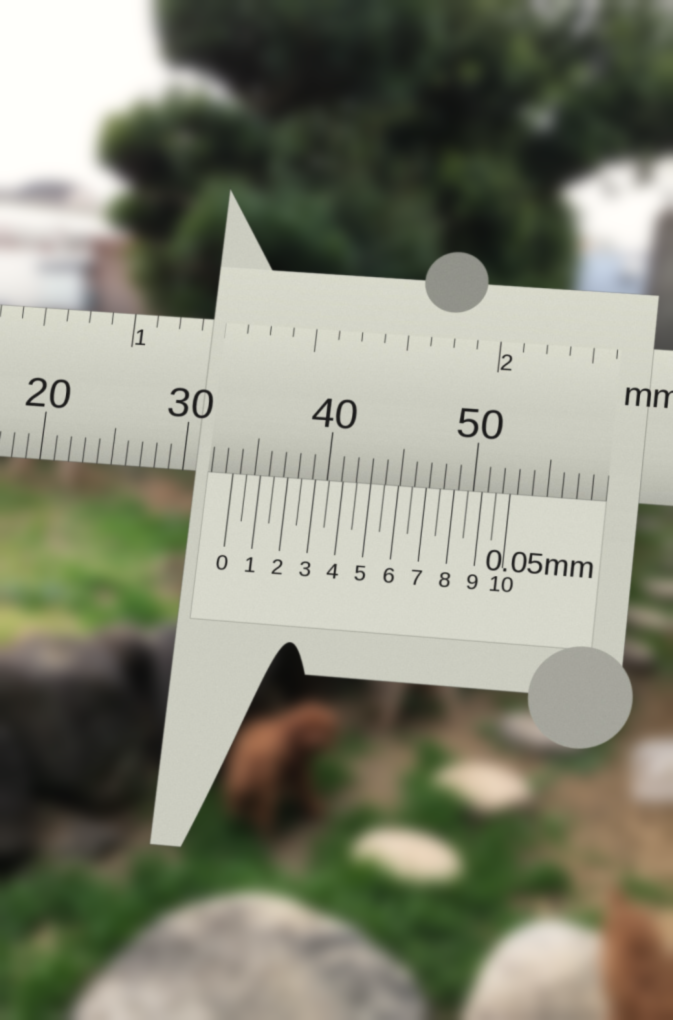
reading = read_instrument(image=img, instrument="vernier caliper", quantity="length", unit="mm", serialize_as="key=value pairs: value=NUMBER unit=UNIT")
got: value=33.5 unit=mm
